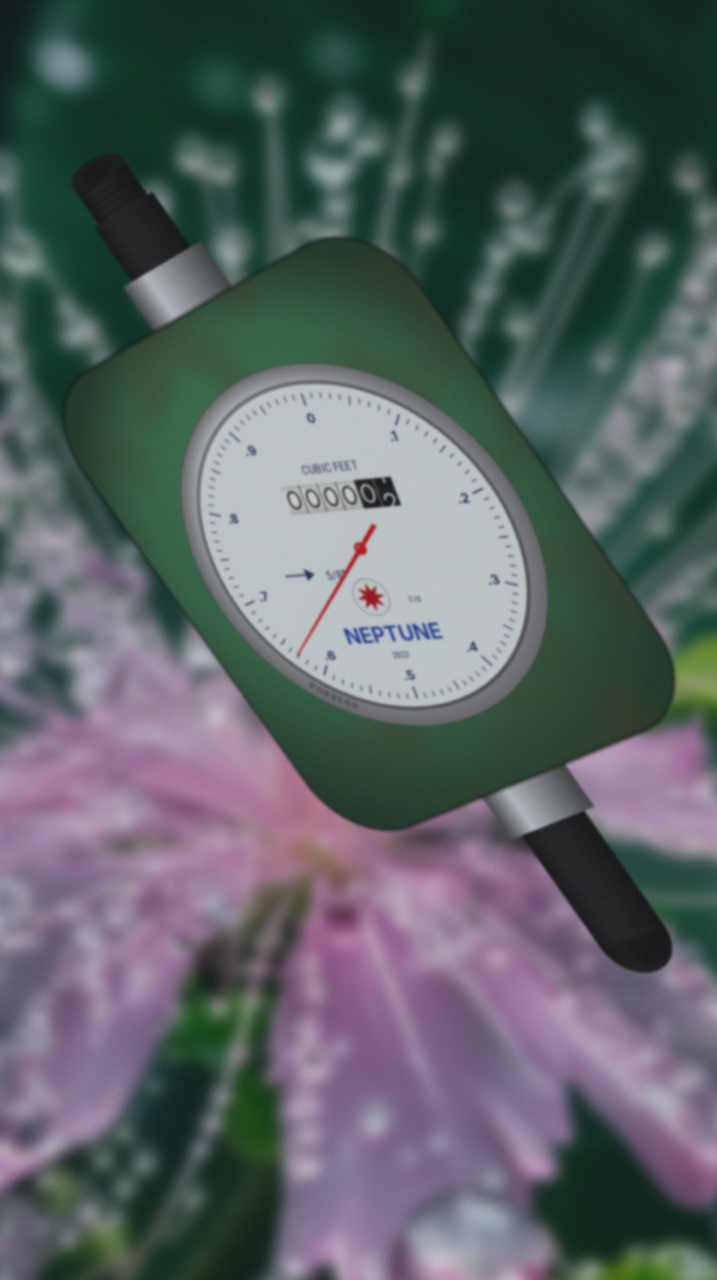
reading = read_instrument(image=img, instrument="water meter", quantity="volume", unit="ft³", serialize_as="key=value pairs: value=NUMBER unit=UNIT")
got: value=1.63 unit=ft³
